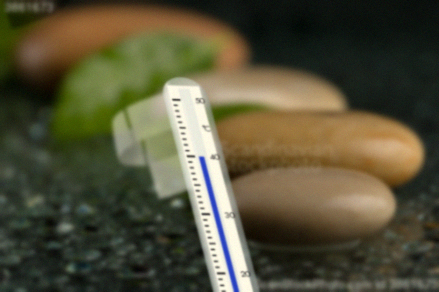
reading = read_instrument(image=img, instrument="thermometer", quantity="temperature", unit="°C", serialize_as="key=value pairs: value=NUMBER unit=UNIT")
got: value=40 unit=°C
